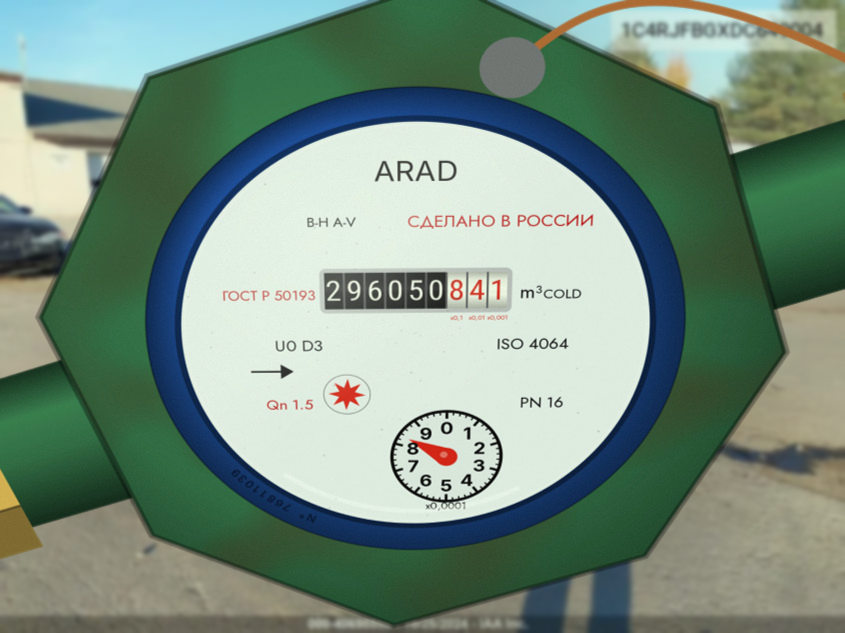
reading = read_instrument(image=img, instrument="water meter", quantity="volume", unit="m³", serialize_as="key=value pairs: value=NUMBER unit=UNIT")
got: value=296050.8418 unit=m³
